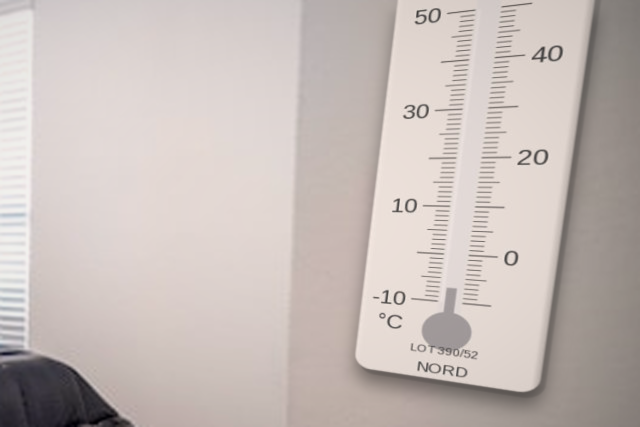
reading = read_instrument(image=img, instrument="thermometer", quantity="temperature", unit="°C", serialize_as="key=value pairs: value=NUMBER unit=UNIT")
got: value=-7 unit=°C
